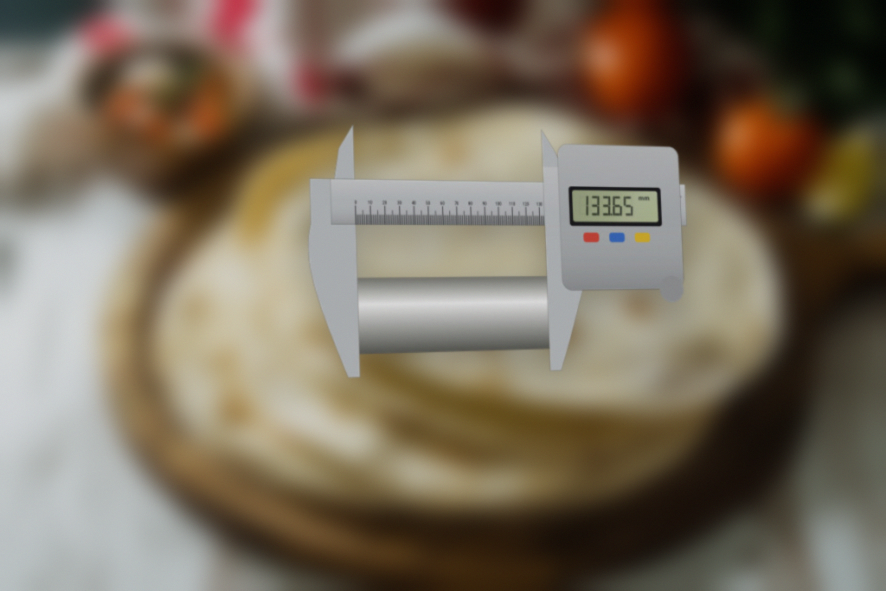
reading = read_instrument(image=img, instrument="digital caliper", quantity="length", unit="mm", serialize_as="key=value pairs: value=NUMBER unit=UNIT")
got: value=133.65 unit=mm
